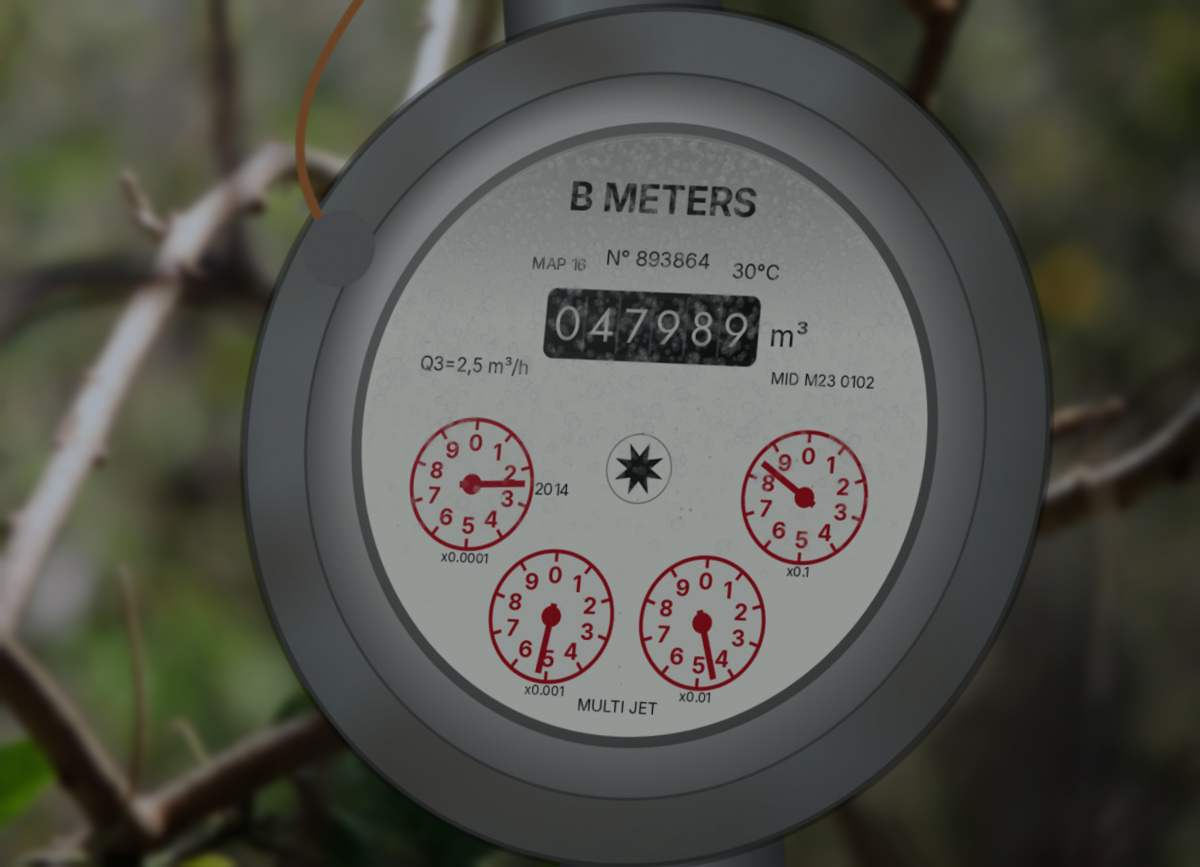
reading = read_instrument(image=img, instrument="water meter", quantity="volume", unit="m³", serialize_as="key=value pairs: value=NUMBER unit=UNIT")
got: value=47989.8452 unit=m³
